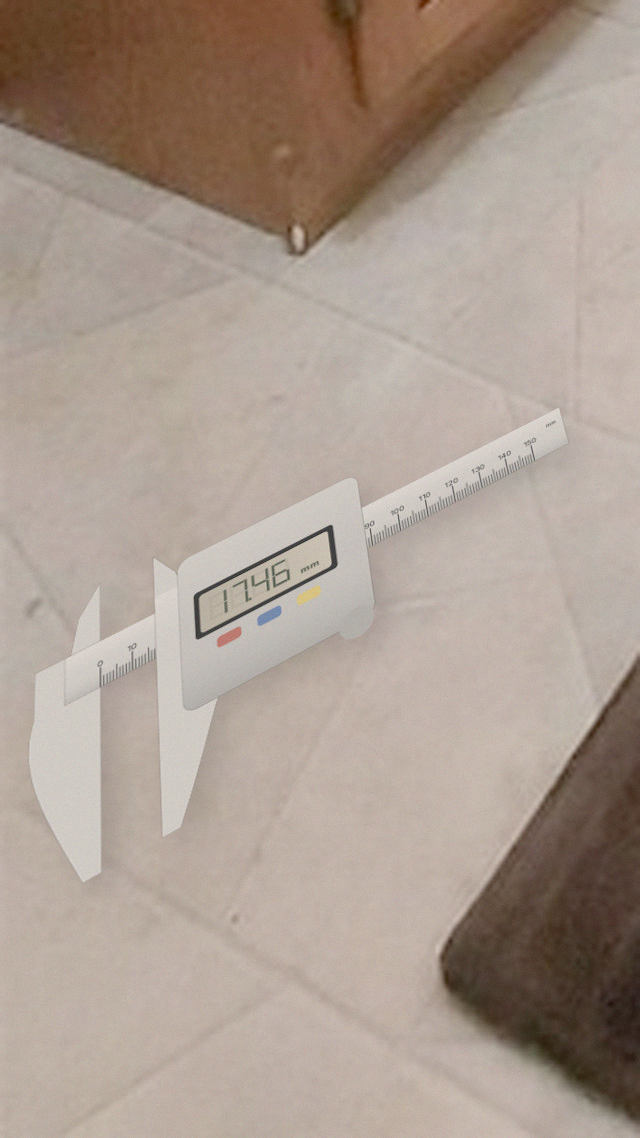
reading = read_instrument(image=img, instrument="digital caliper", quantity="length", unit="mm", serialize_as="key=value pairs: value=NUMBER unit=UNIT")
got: value=17.46 unit=mm
